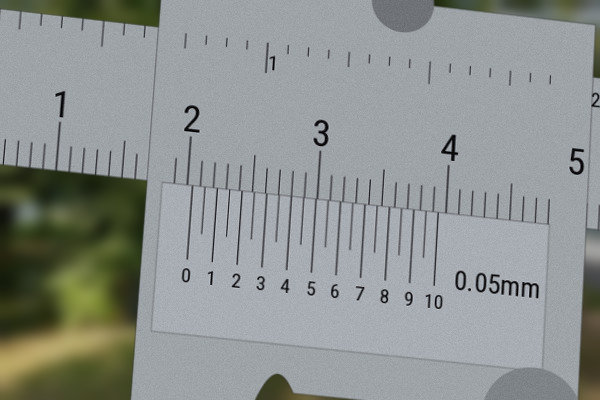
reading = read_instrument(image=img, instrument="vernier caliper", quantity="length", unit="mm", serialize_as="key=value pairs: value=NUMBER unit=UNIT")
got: value=20.4 unit=mm
